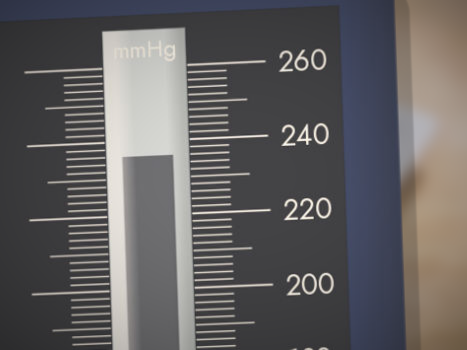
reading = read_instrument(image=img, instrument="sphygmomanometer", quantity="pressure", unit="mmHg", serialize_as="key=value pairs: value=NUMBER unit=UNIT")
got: value=236 unit=mmHg
